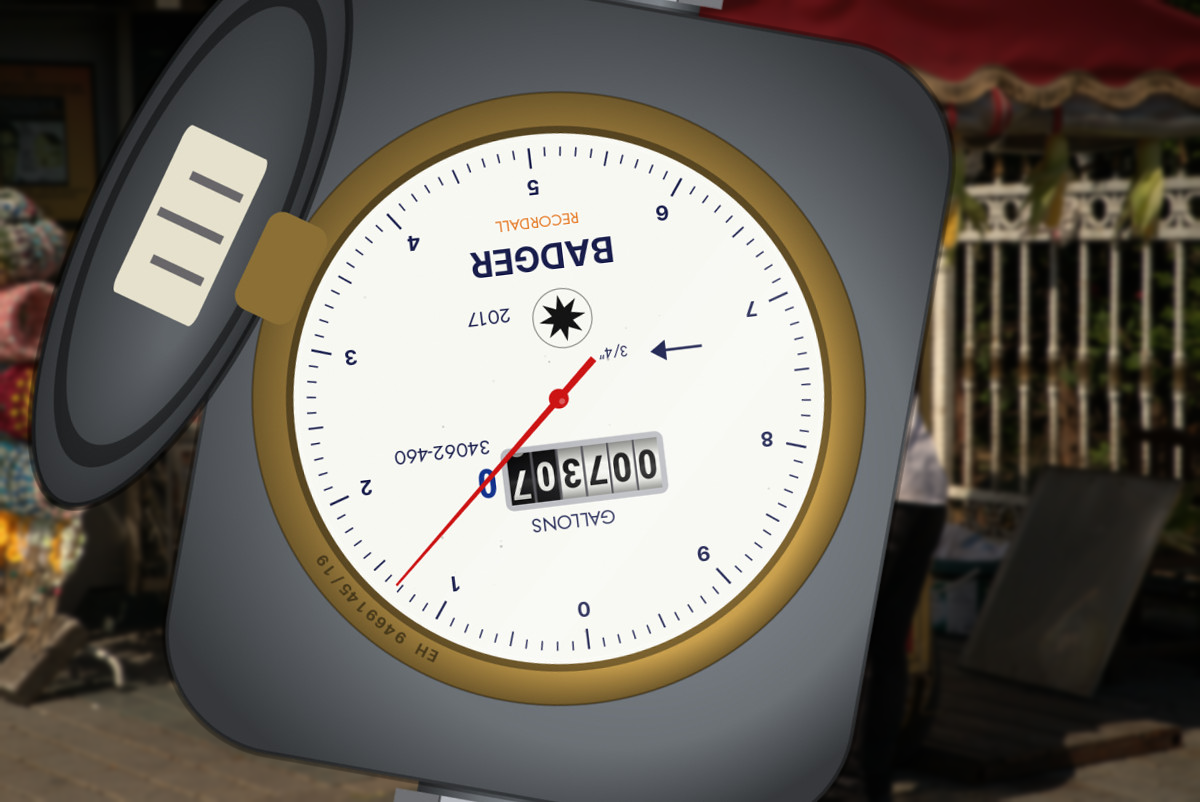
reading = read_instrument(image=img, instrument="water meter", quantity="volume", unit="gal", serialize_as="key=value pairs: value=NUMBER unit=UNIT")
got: value=73071.3 unit=gal
